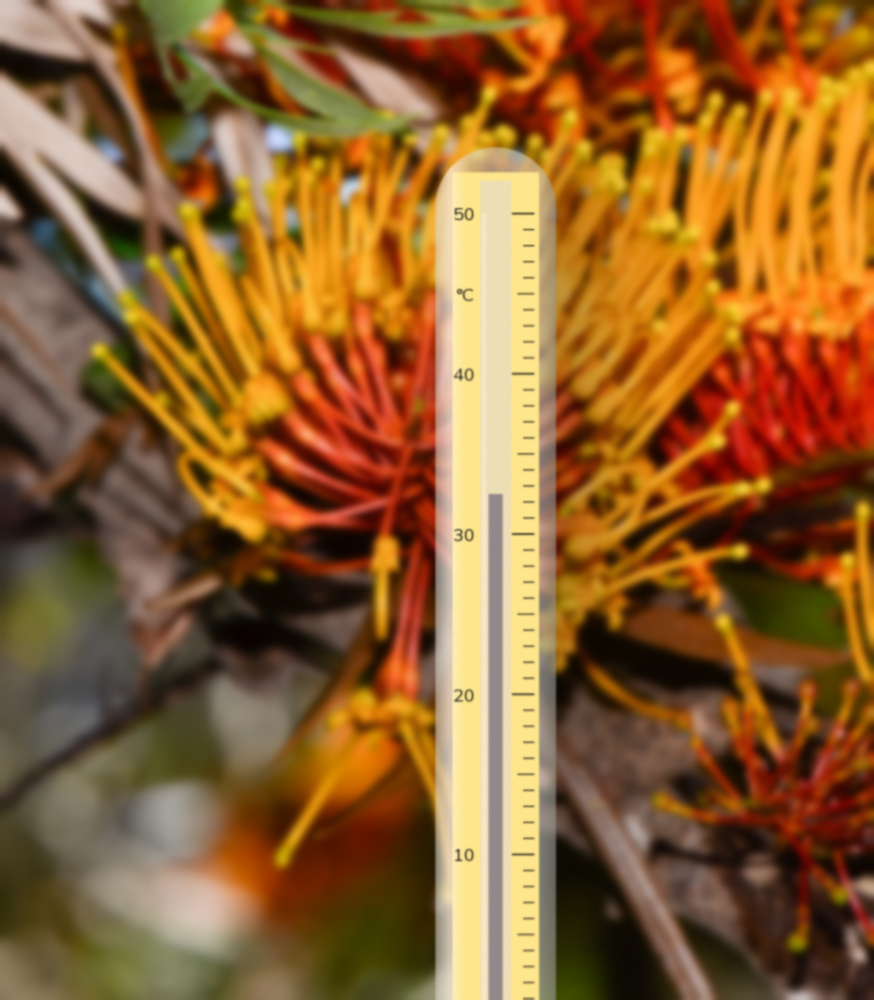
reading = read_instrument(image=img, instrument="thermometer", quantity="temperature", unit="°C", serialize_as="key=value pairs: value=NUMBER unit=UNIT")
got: value=32.5 unit=°C
